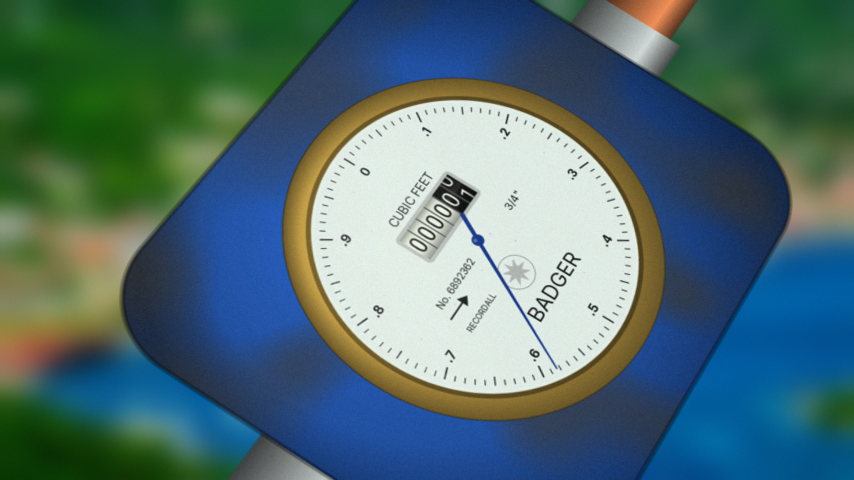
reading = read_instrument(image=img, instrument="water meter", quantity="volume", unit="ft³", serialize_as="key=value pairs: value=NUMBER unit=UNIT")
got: value=0.58 unit=ft³
